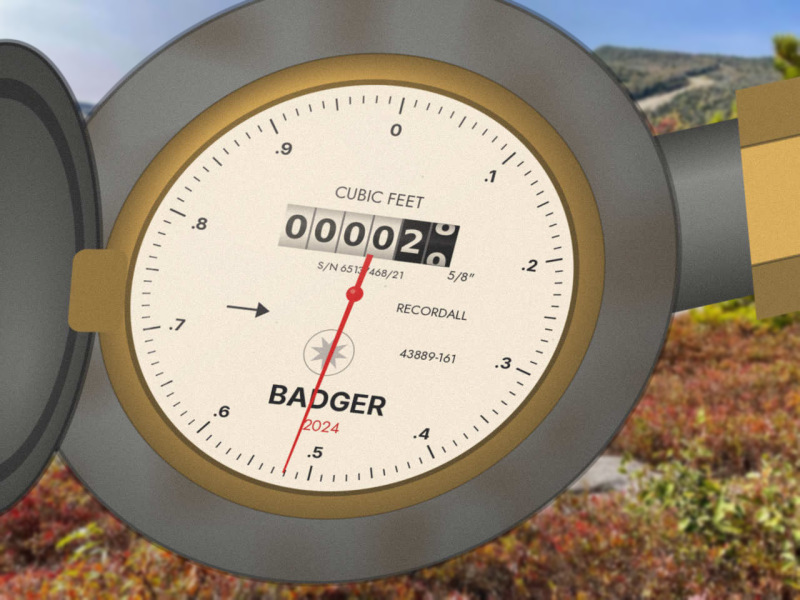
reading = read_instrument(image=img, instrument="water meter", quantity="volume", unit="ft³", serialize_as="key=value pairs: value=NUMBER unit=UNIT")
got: value=28.52 unit=ft³
